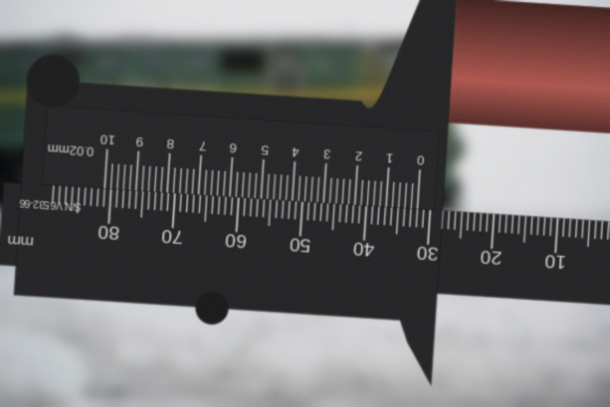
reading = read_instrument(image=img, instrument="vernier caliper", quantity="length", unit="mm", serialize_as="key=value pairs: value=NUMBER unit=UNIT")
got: value=32.0 unit=mm
